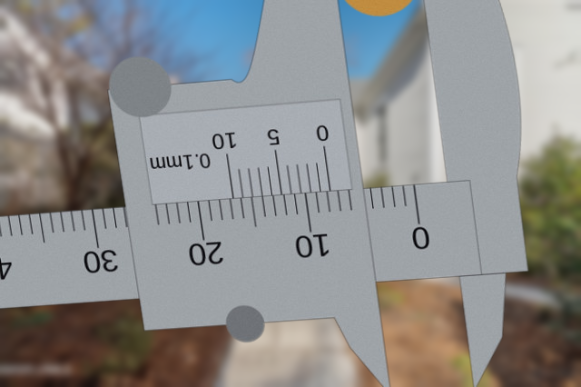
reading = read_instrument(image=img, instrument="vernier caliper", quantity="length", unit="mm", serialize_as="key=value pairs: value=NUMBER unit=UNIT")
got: value=7.7 unit=mm
